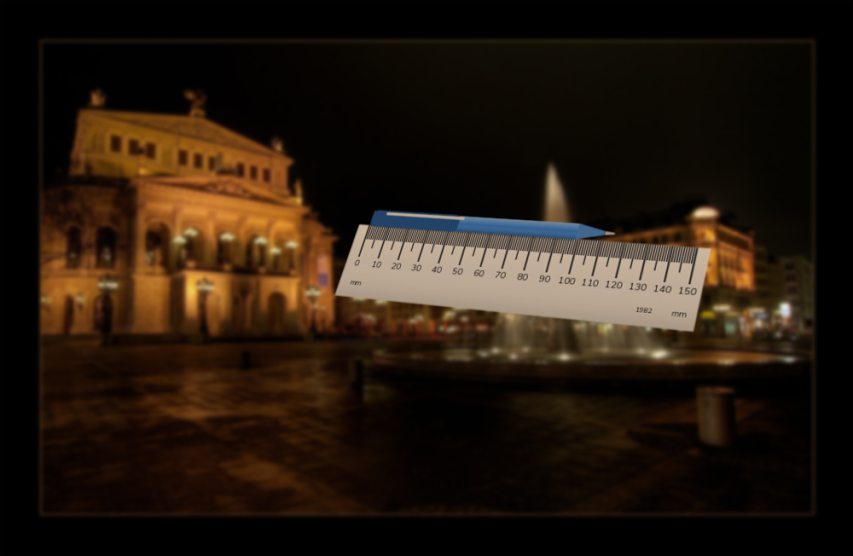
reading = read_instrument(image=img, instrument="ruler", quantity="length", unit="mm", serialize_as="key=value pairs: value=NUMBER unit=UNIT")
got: value=115 unit=mm
